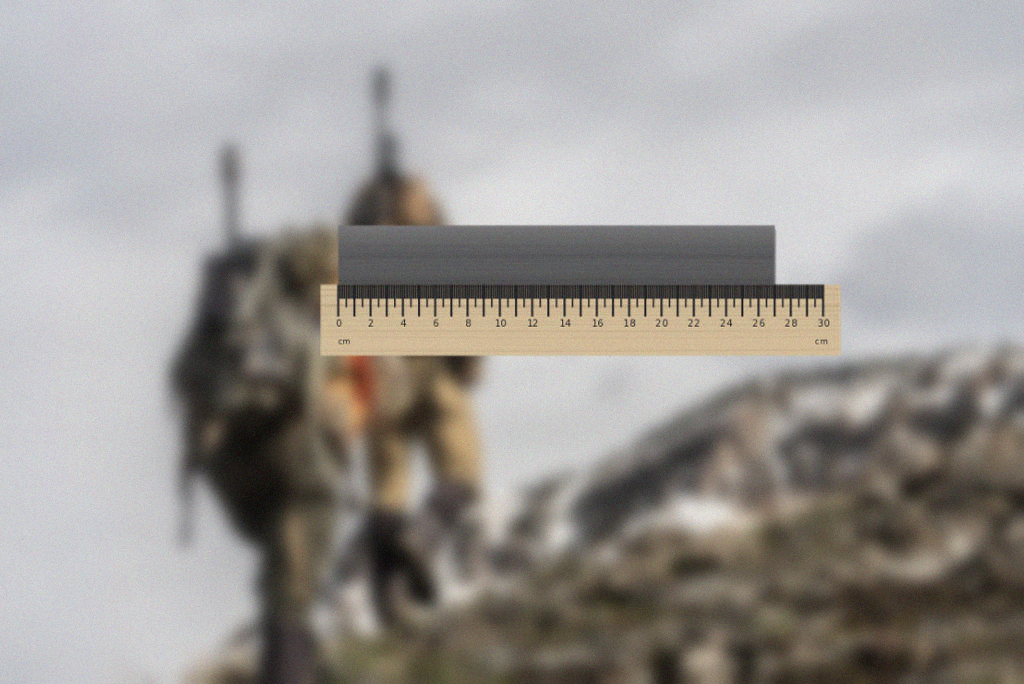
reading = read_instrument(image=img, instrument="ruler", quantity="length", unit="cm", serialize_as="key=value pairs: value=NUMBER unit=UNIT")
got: value=27 unit=cm
